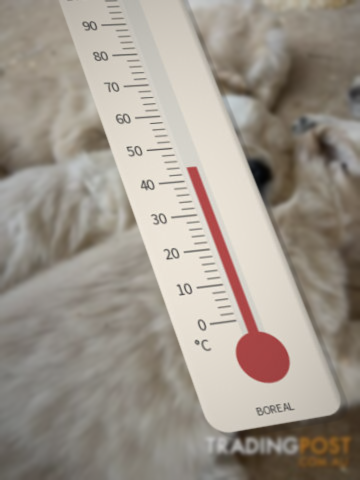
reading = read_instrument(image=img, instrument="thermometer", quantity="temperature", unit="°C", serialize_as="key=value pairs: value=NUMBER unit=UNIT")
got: value=44 unit=°C
